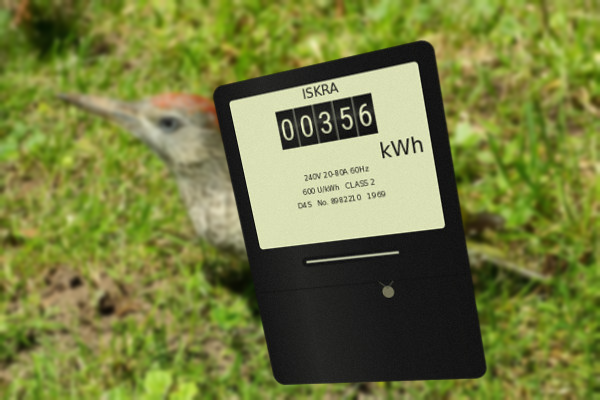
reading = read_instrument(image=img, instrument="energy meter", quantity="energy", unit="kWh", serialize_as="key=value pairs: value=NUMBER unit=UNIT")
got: value=356 unit=kWh
